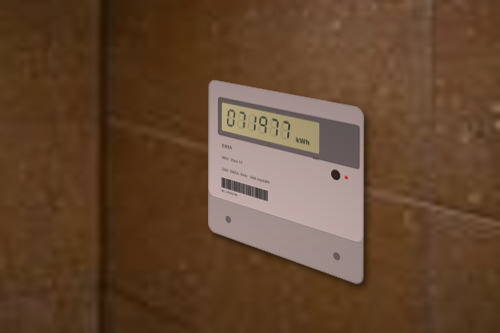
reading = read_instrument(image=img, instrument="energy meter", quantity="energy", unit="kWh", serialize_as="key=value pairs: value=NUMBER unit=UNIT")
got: value=71977 unit=kWh
